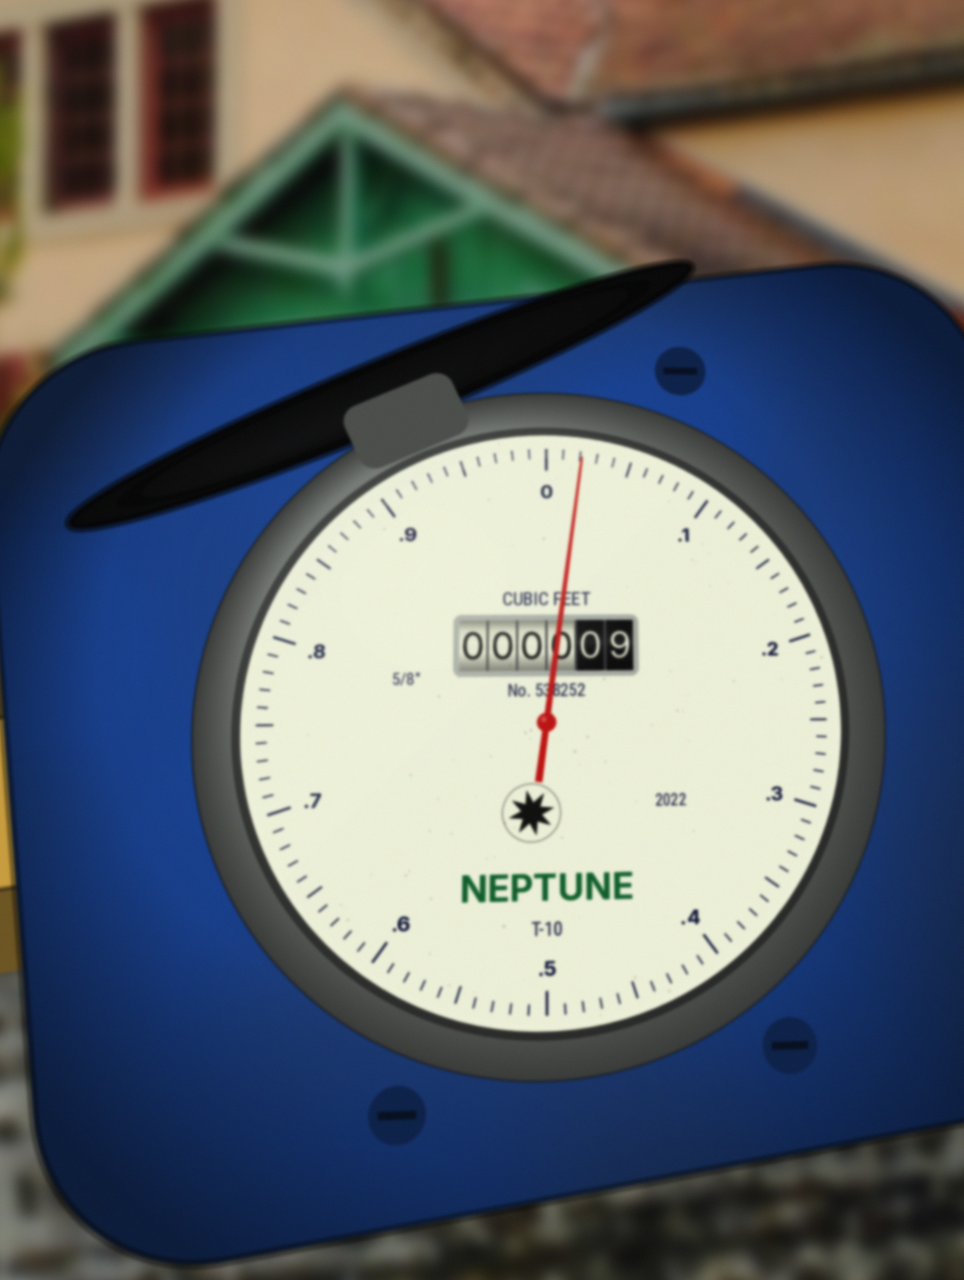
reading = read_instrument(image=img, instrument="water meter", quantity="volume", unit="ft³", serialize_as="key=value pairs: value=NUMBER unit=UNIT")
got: value=9.02 unit=ft³
